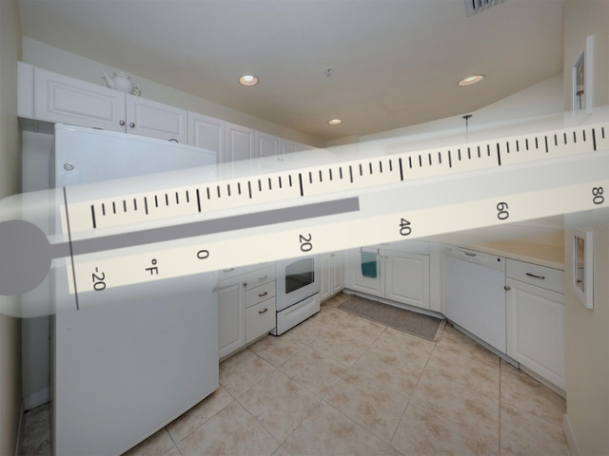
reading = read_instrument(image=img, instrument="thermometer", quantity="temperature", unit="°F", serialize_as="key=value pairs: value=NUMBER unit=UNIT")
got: value=31 unit=°F
